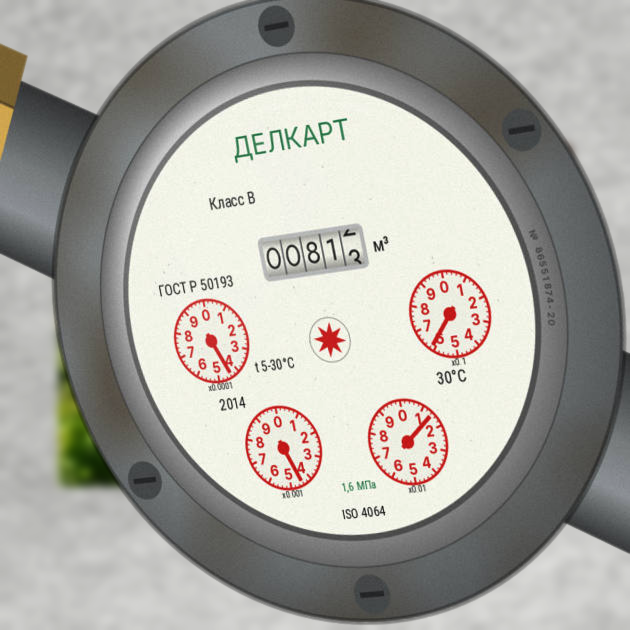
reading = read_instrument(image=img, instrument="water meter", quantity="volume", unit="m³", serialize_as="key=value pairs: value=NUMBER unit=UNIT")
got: value=812.6144 unit=m³
